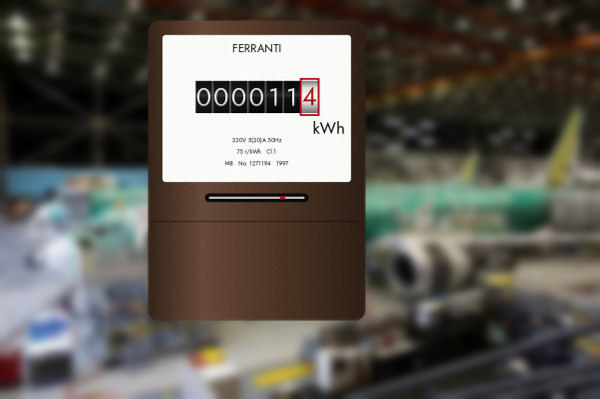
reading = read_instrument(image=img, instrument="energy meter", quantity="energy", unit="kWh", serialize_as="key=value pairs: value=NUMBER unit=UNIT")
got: value=11.4 unit=kWh
